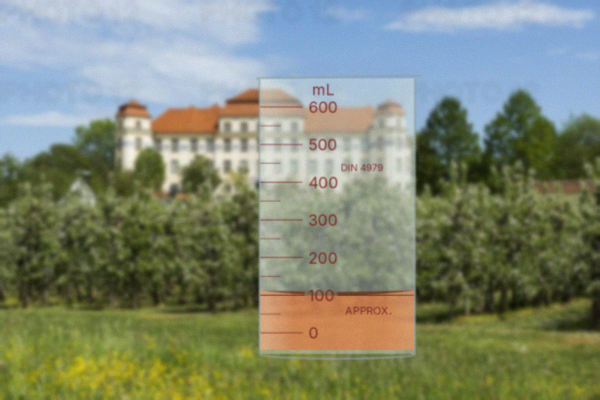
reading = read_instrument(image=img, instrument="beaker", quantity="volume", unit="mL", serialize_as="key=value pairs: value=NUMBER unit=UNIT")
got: value=100 unit=mL
